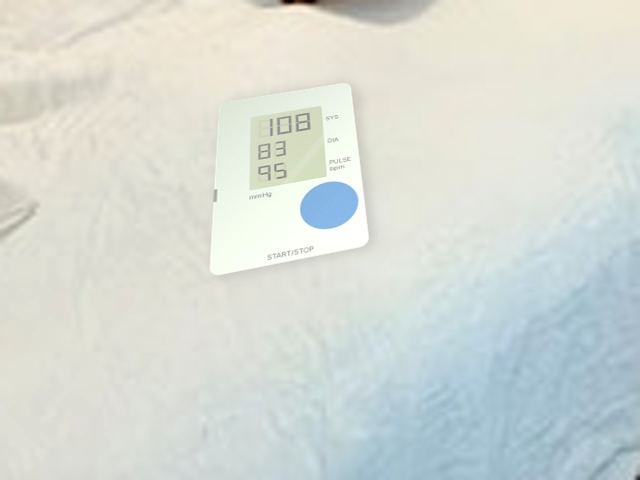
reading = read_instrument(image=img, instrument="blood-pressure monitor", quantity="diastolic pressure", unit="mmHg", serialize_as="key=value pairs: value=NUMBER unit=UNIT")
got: value=83 unit=mmHg
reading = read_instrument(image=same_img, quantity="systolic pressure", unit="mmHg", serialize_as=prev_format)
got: value=108 unit=mmHg
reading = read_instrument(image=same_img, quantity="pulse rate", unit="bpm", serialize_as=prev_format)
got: value=95 unit=bpm
